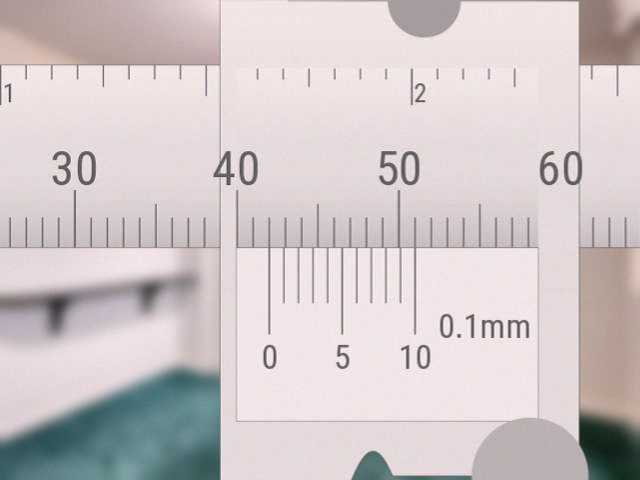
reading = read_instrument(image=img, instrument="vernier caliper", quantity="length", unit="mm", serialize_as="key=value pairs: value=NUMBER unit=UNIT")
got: value=42.0 unit=mm
